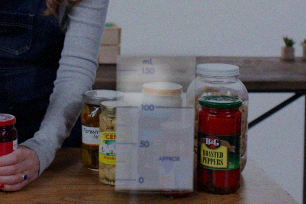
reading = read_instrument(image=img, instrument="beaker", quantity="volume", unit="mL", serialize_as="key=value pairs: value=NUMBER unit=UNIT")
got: value=100 unit=mL
